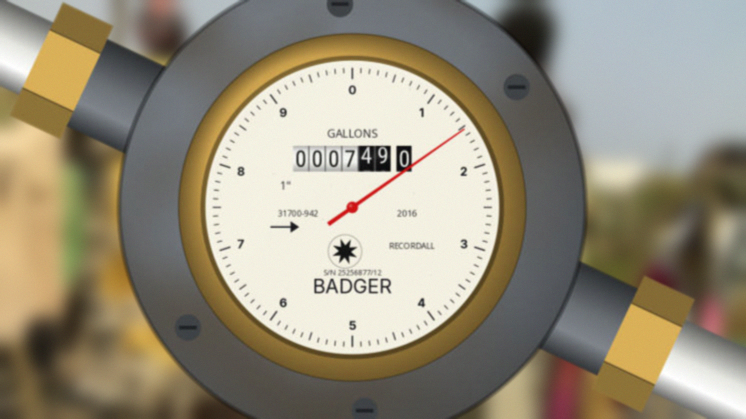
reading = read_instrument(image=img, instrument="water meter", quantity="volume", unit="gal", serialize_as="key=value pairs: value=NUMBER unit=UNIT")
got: value=7491.5 unit=gal
